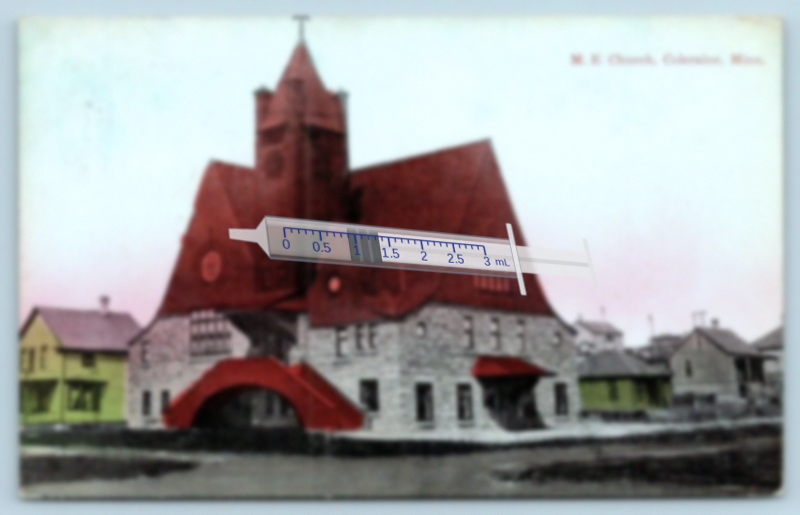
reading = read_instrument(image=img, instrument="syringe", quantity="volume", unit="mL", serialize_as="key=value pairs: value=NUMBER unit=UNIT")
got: value=0.9 unit=mL
